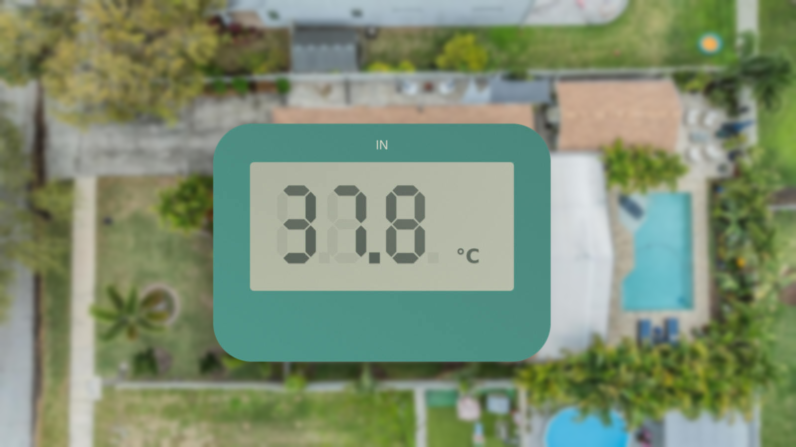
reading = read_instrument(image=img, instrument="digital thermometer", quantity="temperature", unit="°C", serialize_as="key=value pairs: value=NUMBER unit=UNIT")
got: value=37.8 unit=°C
